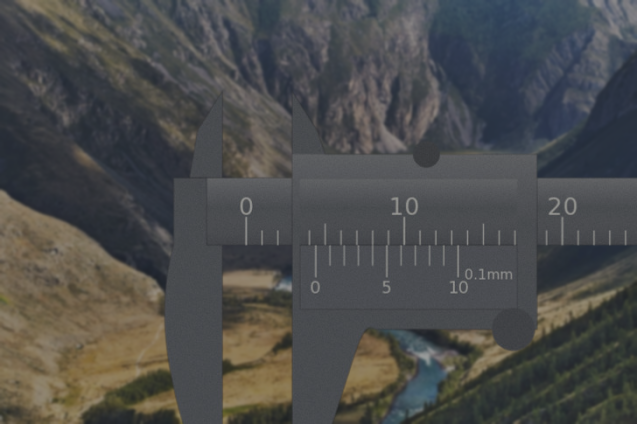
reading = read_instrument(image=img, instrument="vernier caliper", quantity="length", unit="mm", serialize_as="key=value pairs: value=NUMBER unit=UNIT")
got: value=4.4 unit=mm
